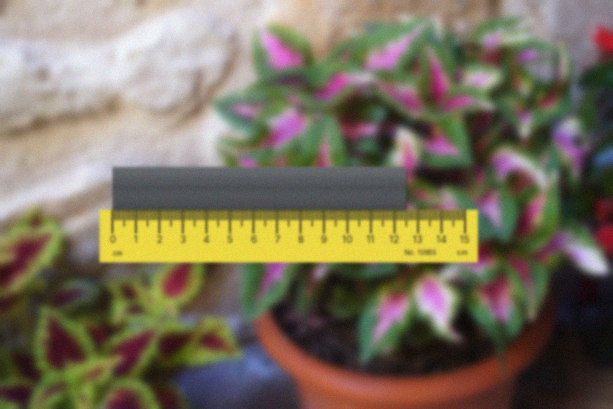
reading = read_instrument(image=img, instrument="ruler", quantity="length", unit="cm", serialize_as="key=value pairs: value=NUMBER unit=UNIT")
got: value=12.5 unit=cm
